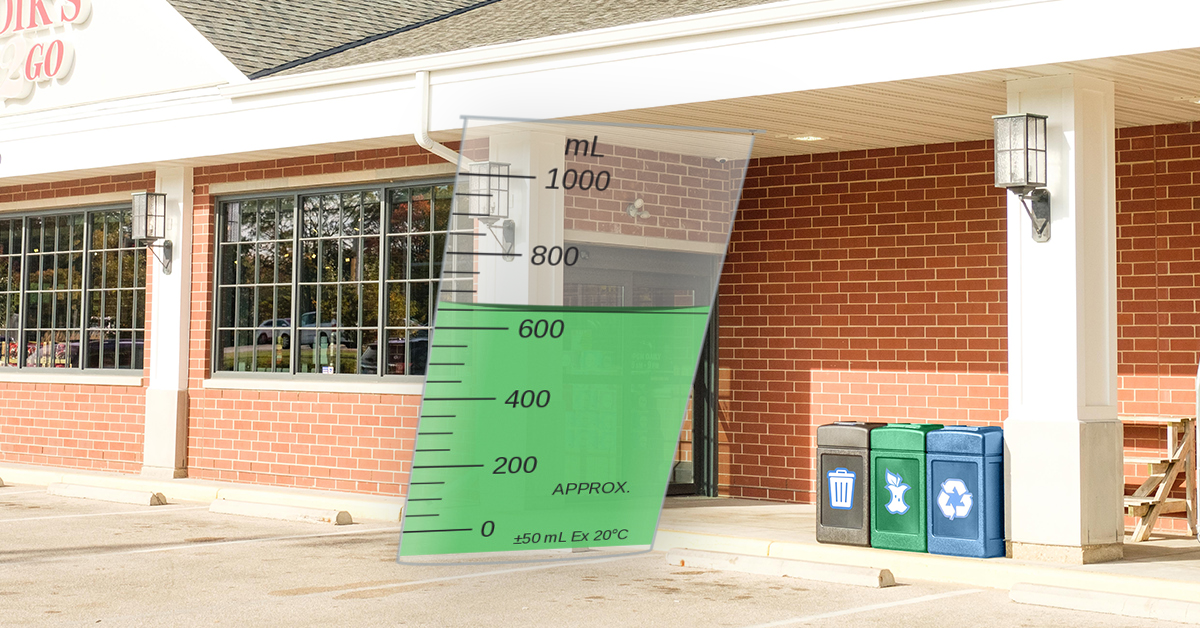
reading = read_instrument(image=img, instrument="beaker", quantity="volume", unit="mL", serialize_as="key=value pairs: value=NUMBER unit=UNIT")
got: value=650 unit=mL
